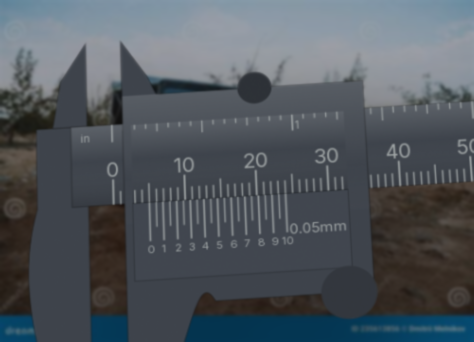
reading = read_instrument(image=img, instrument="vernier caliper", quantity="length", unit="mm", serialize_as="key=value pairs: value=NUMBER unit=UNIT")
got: value=5.0 unit=mm
